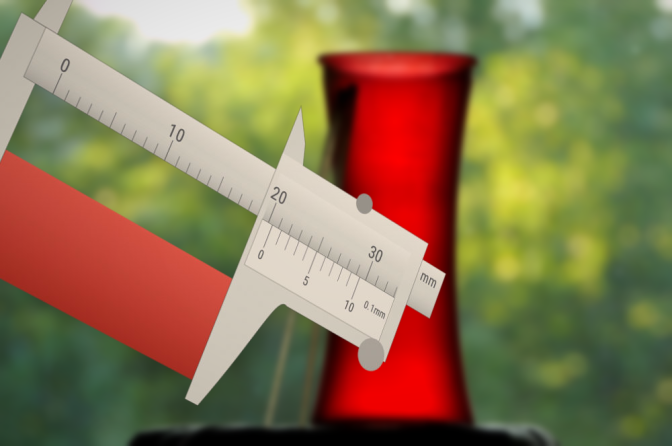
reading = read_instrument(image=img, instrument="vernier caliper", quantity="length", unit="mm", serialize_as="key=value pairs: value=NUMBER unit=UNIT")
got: value=20.4 unit=mm
